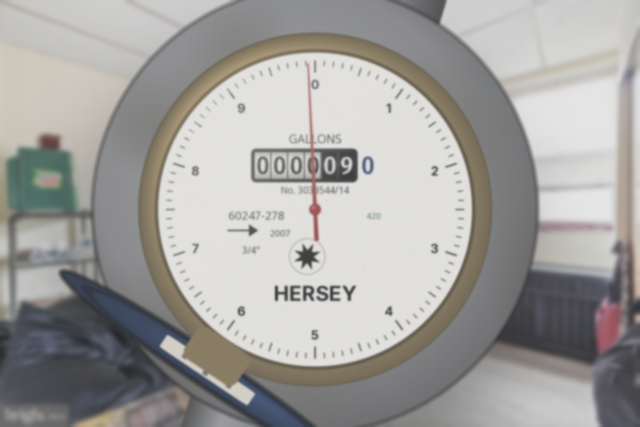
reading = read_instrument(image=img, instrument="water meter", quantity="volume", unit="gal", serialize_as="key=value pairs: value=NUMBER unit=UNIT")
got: value=89.9 unit=gal
